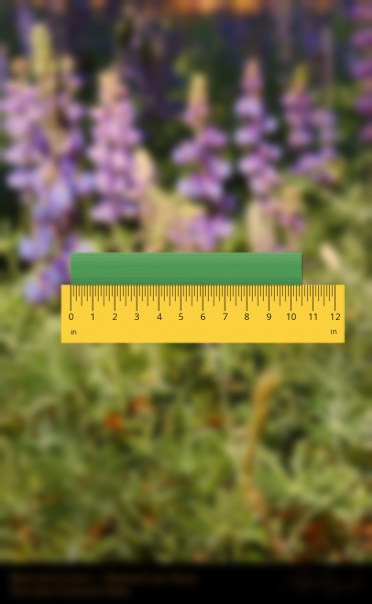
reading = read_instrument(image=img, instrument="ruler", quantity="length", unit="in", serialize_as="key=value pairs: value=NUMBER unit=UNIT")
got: value=10.5 unit=in
